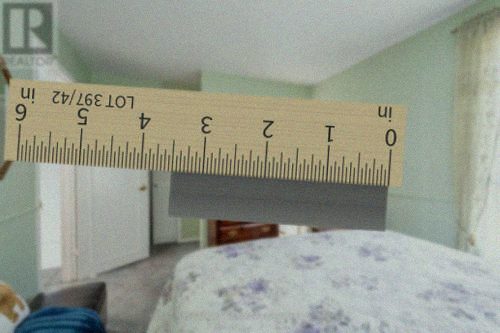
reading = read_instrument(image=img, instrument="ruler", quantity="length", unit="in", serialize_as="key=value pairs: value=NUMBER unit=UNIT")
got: value=3.5 unit=in
